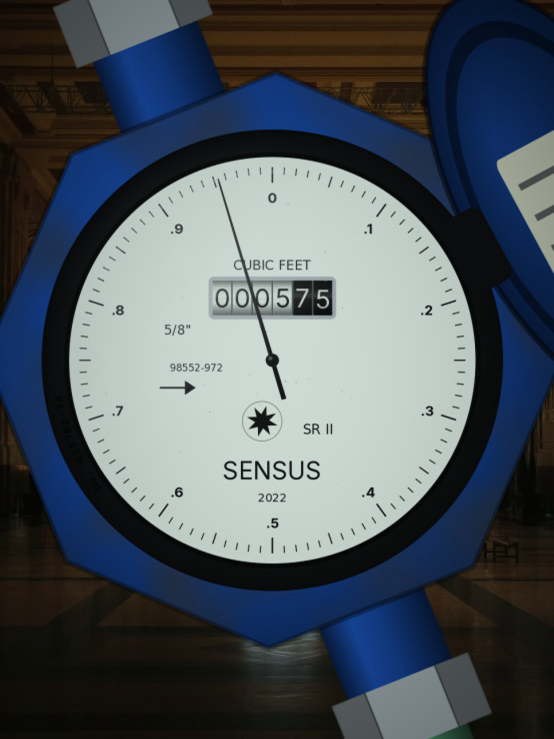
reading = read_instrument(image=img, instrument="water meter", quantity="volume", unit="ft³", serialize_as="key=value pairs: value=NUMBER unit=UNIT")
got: value=574.95 unit=ft³
